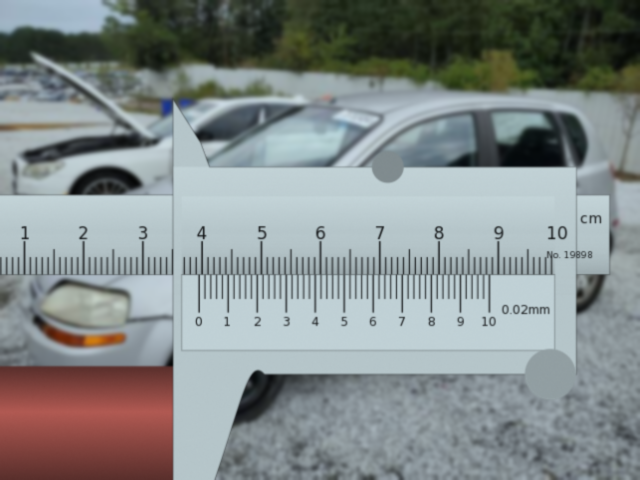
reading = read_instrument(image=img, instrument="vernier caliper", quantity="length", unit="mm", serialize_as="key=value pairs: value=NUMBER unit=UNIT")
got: value=39.5 unit=mm
